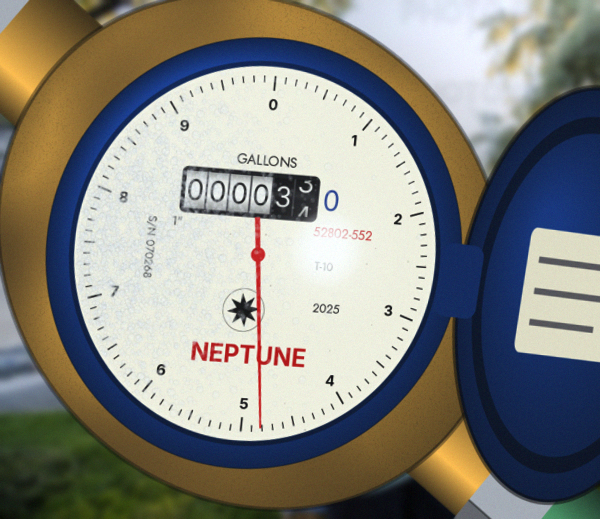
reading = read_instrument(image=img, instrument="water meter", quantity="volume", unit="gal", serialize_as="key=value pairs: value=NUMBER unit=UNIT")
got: value=334.8 unit=gal
